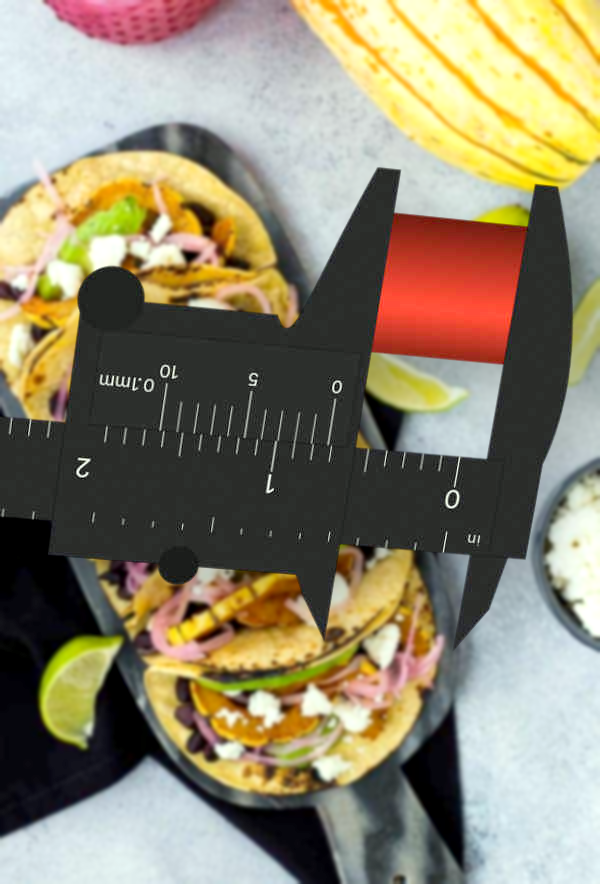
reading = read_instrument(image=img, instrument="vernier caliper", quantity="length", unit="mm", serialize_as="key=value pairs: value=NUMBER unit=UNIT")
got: value=7.2 unit=mm
